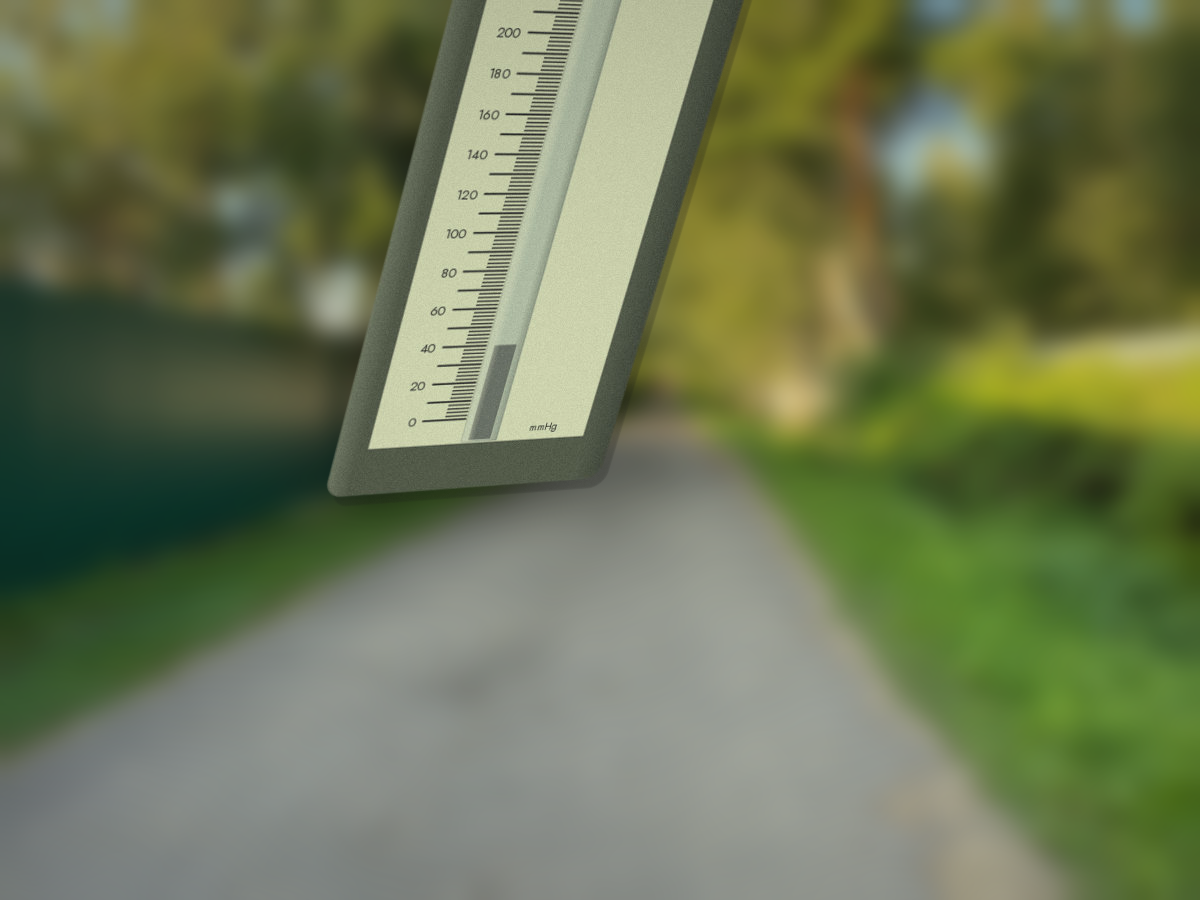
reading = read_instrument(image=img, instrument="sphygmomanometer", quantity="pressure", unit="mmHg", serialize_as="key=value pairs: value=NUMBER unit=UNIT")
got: value=40 unit=mmHg
